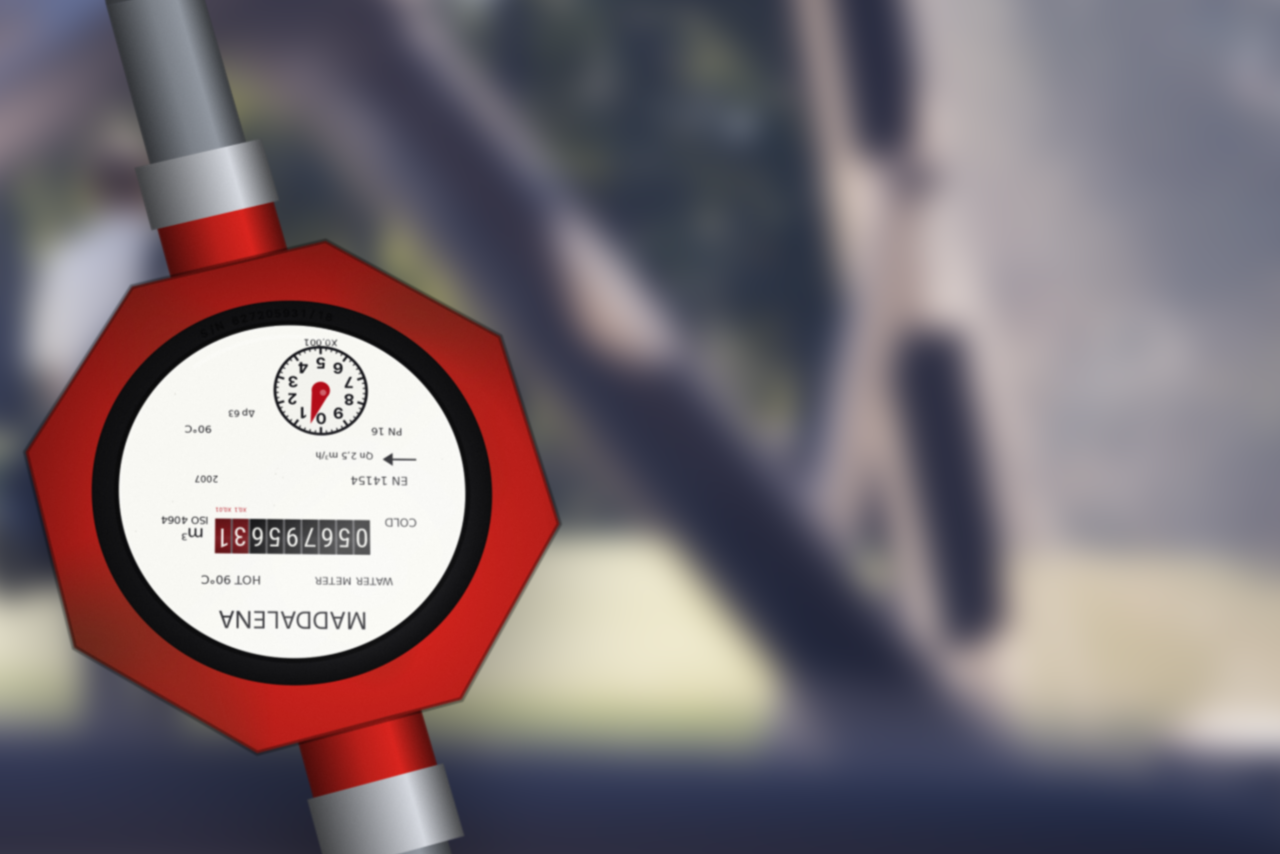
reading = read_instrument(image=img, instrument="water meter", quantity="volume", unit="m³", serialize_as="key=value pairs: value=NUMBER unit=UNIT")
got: value=567956.310 unit=m³
